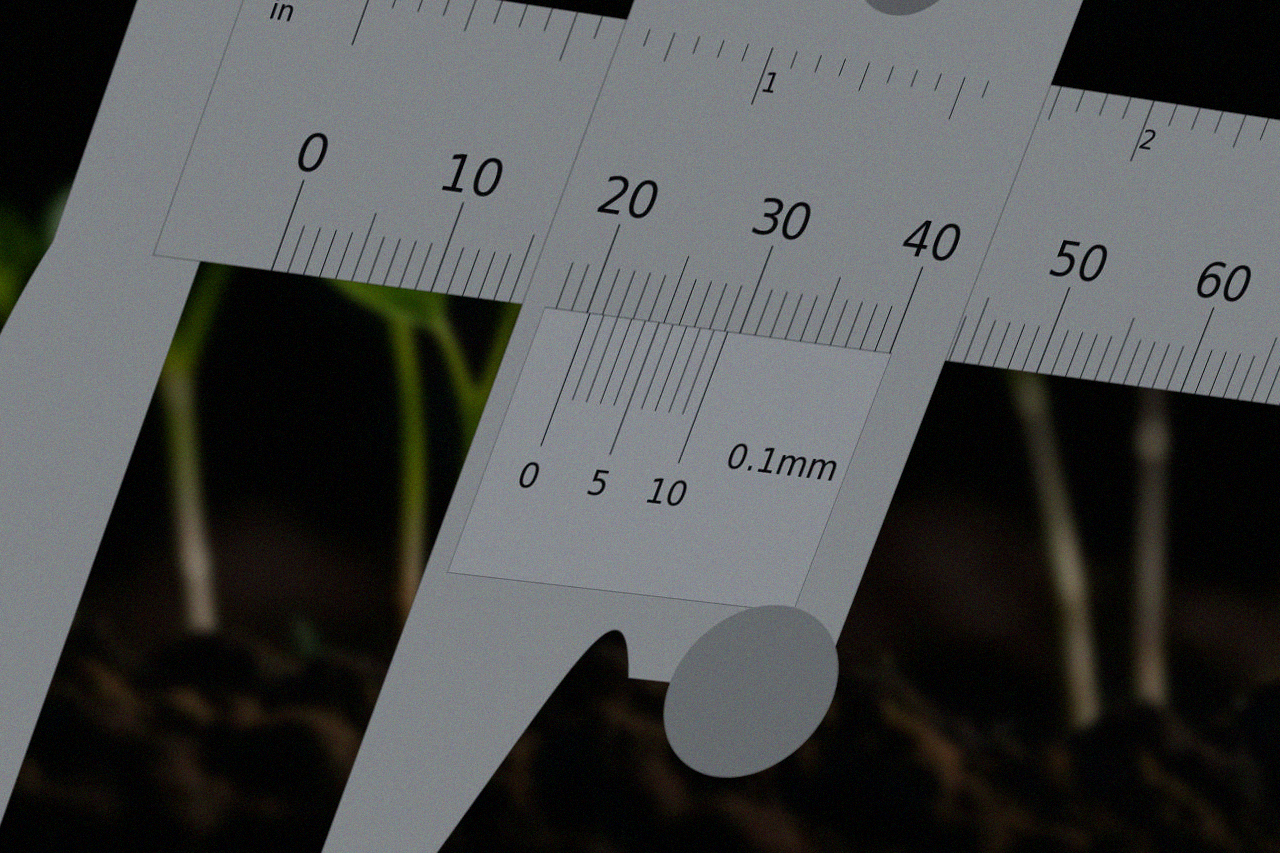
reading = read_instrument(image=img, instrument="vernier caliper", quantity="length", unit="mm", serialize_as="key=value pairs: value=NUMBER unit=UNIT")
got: value=20.2 unit=mm
